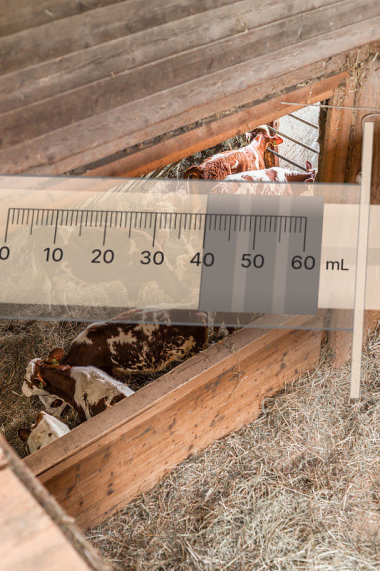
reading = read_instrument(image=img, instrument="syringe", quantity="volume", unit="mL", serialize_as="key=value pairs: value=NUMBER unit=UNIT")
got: value=40 unit=mL
